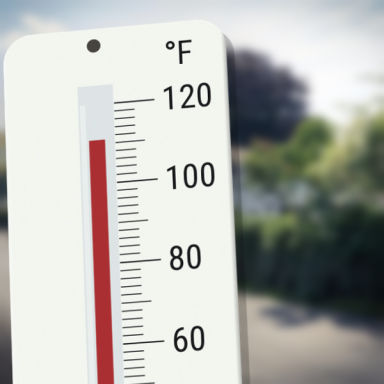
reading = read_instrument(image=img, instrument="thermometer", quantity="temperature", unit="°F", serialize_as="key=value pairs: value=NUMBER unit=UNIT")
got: value=111 unit=°F
